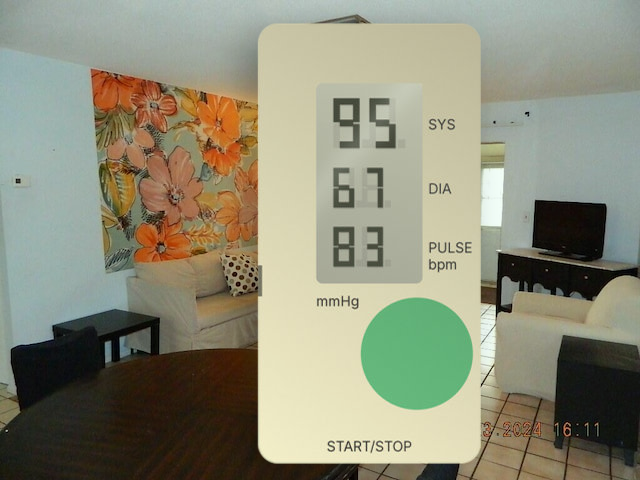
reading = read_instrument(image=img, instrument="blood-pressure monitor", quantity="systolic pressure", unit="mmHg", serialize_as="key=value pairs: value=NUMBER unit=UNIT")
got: value=95 unit=mmHg
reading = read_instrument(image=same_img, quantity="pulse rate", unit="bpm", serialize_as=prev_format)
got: value=83 unit=bpm
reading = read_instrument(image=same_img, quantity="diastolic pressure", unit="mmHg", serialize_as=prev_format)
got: value=67 unit=mmHg
